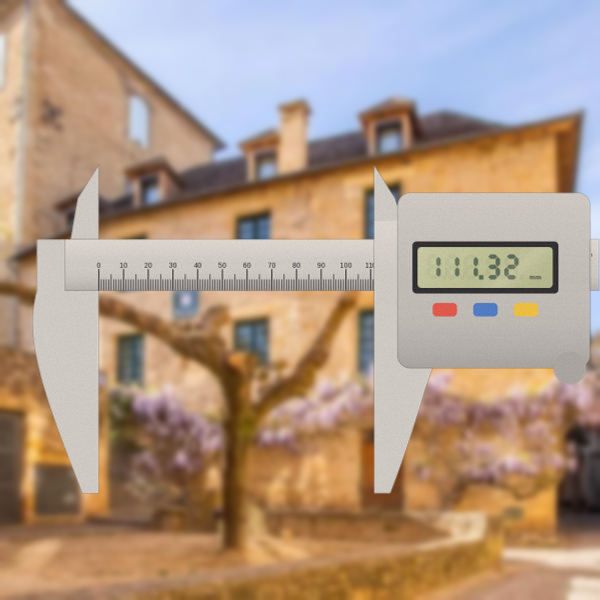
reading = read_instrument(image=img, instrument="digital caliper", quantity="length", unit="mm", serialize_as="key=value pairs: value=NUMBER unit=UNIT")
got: value=111.32 unit=mm
